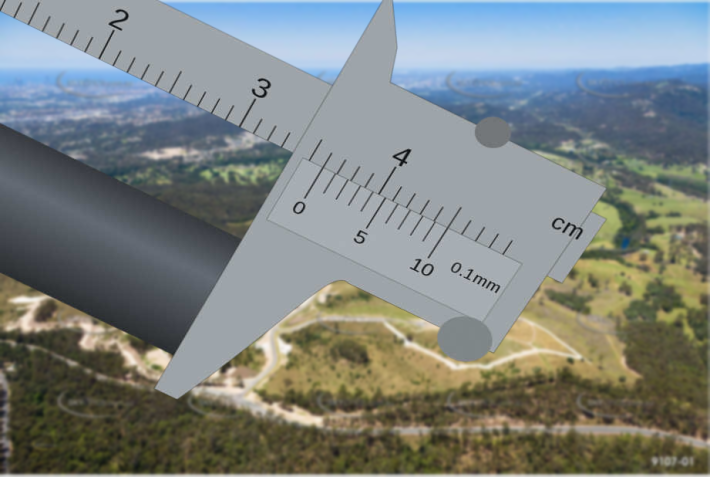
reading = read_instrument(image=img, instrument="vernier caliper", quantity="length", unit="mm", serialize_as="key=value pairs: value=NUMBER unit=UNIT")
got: value=36.0 unit=mm
